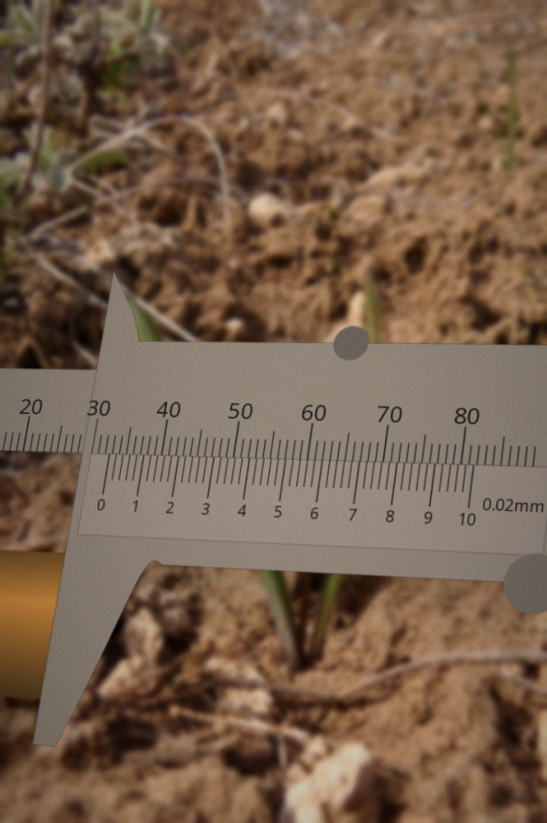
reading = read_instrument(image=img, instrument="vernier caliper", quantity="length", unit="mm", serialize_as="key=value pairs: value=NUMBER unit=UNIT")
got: value=32.6 unit=mm
